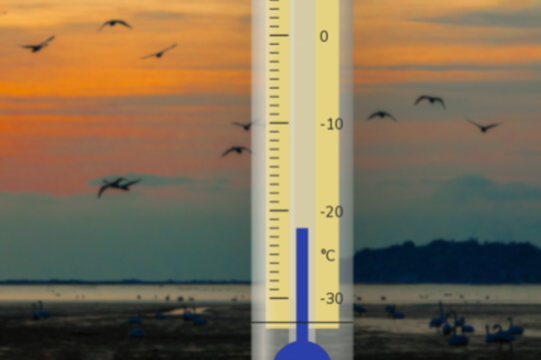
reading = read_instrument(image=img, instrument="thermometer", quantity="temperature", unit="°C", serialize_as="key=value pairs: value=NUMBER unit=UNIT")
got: value=-22 unit=°C
